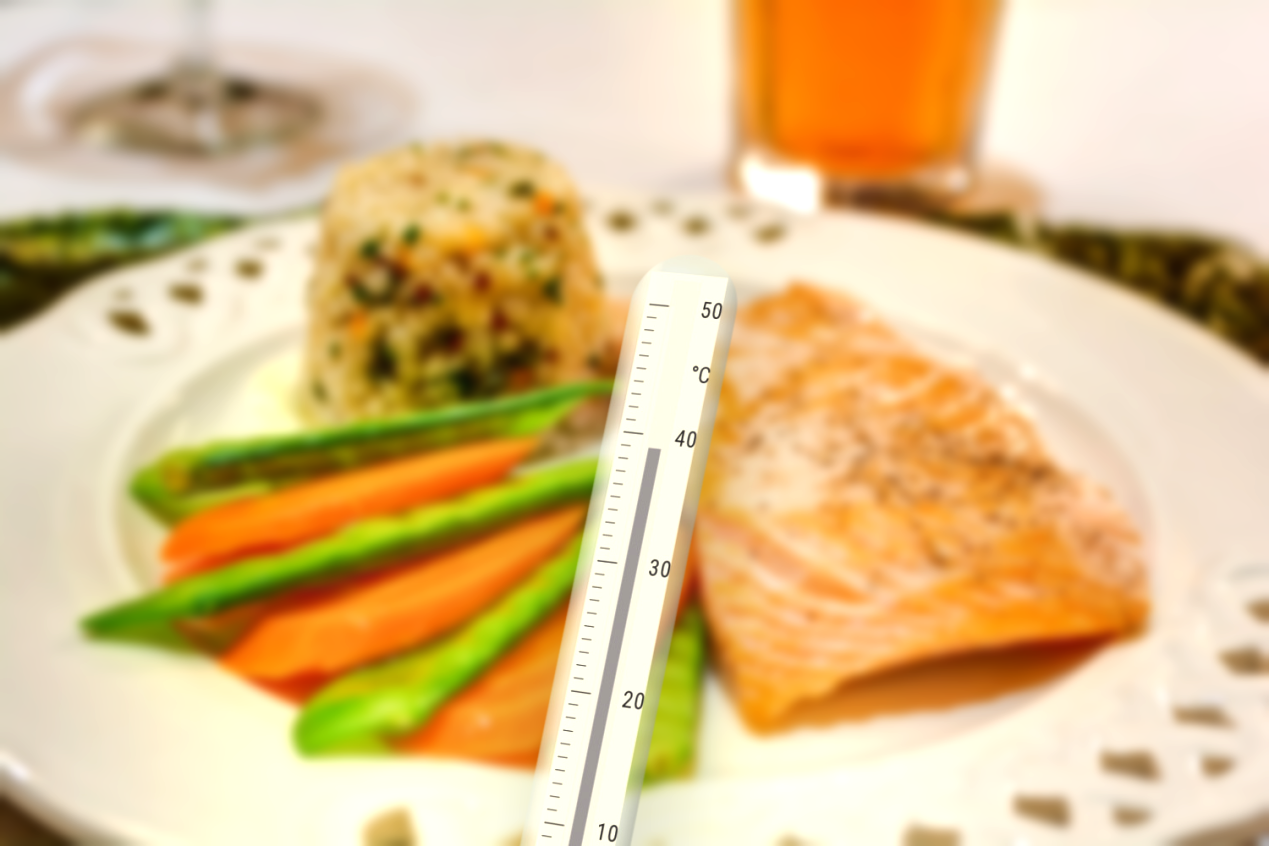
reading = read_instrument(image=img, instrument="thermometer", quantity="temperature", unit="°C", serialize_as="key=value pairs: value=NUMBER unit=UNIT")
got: value=39 unit=°C
